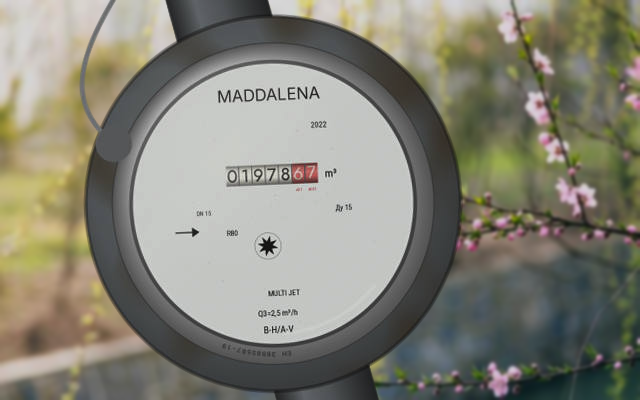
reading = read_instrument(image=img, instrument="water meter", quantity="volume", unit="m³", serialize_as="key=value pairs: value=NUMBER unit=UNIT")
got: value=1978.67 unit=m³
